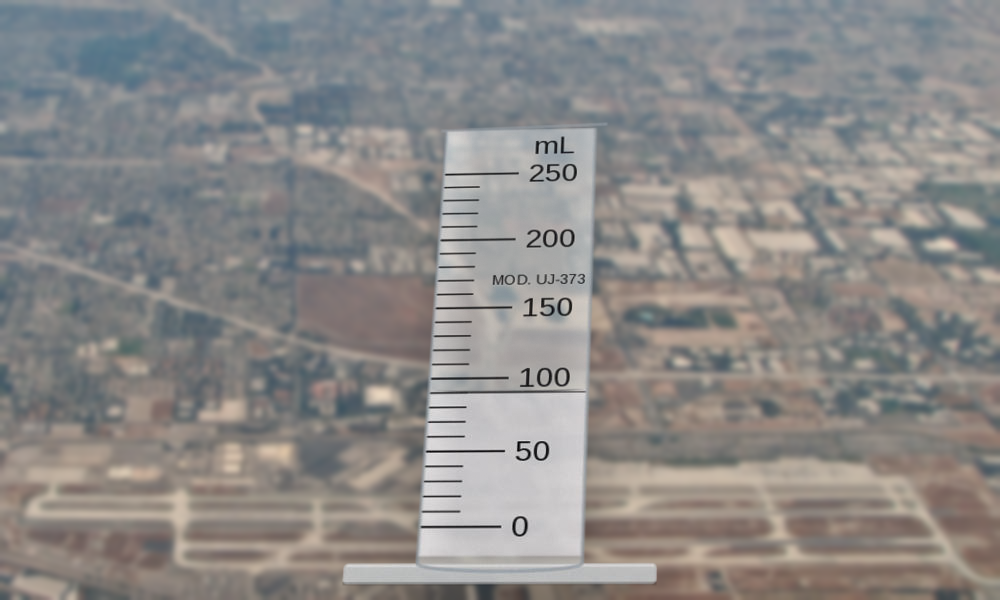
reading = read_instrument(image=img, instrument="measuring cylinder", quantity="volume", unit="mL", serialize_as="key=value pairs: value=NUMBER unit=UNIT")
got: value=90 unit=mL
